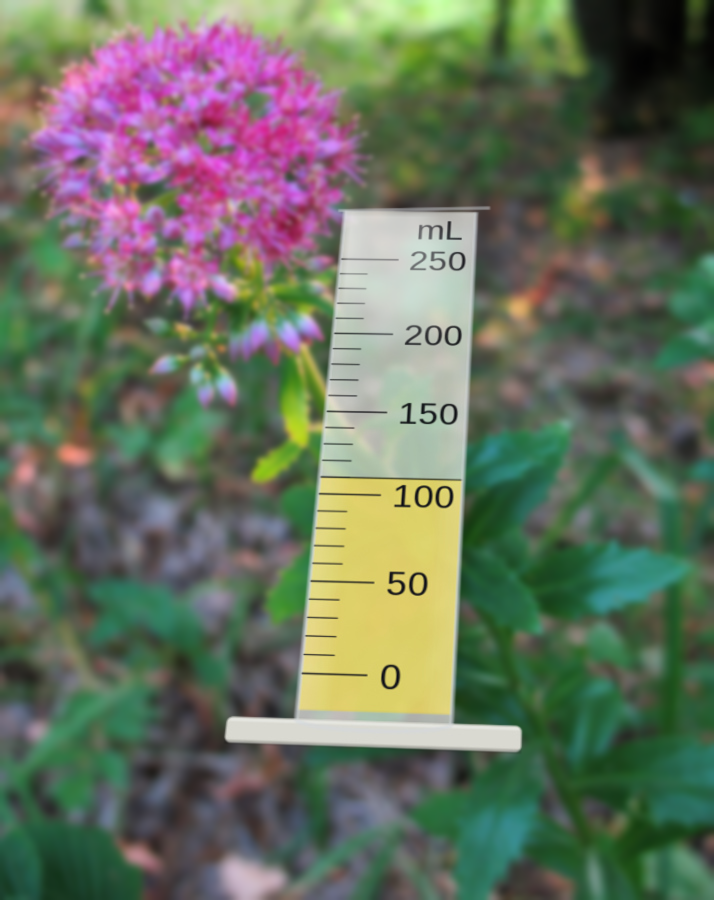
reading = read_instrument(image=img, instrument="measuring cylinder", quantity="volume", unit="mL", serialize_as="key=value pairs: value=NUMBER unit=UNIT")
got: value=110 unit=mL
